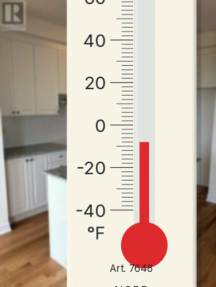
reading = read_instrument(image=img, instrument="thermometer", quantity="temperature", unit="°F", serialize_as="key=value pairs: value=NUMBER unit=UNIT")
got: value=-8 unit=°F
